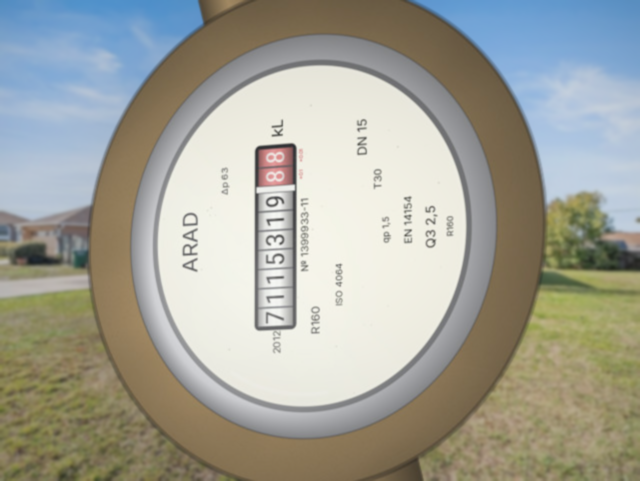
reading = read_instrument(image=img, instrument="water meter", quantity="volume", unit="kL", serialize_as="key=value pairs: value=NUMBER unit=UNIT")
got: value=7115319.88 unit=kL
